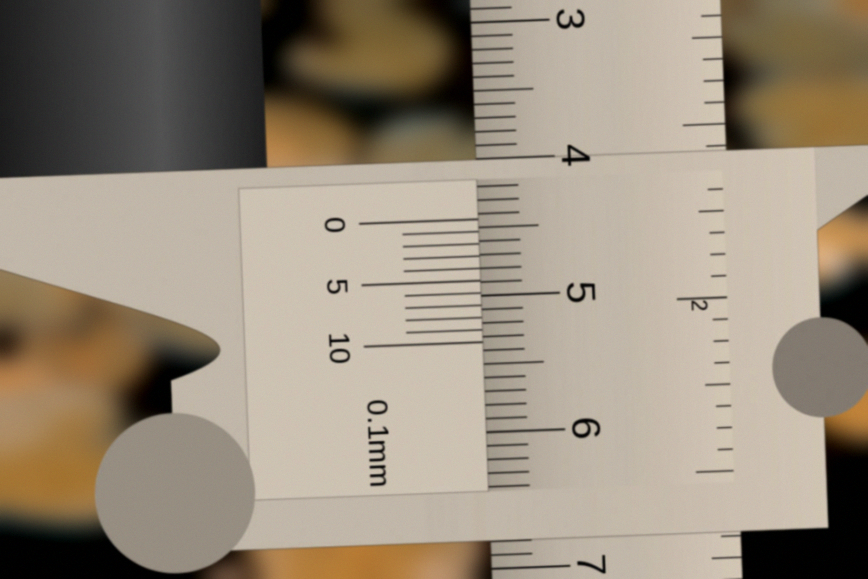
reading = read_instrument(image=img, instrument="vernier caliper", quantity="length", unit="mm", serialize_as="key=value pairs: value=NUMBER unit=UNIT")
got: value=44.4 unit=mm
